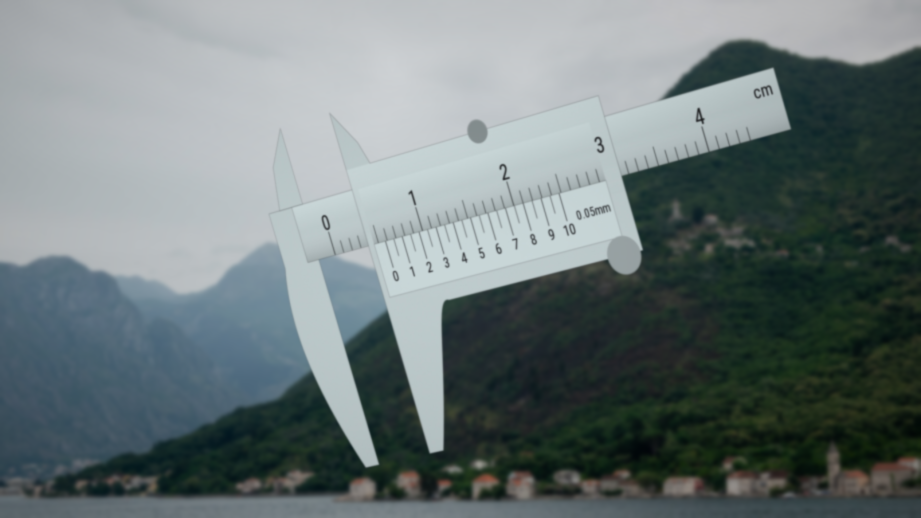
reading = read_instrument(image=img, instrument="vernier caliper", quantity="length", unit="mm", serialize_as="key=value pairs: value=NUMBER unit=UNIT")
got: value=5.8 unit=mm
